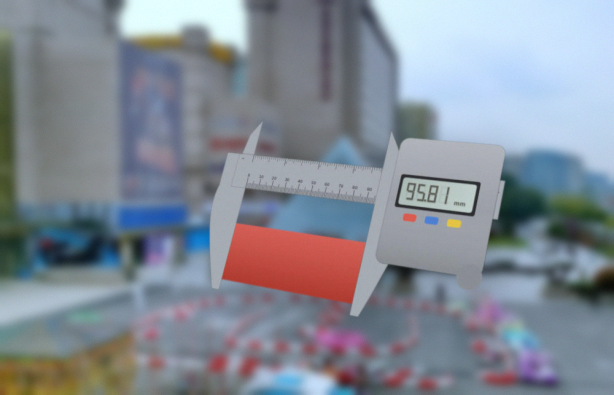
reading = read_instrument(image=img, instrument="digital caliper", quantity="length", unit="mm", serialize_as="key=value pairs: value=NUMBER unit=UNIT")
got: value=95.81 unit=mm
